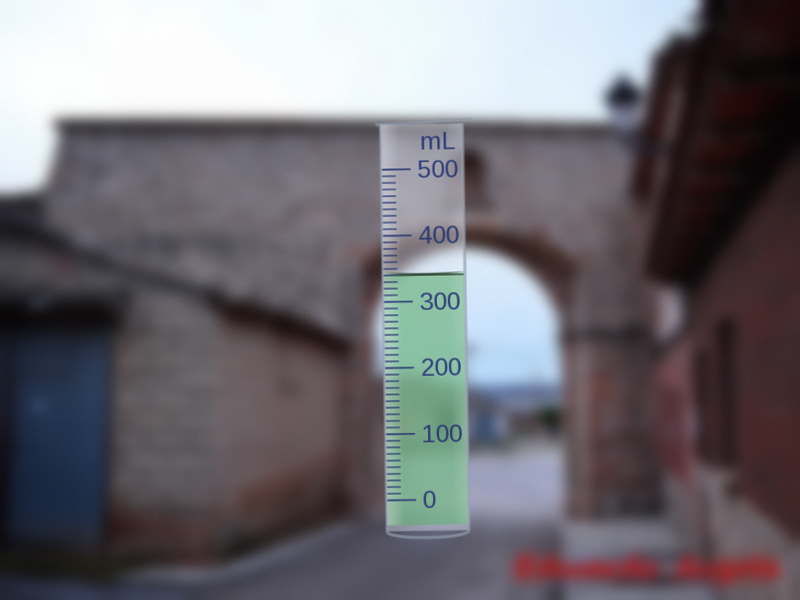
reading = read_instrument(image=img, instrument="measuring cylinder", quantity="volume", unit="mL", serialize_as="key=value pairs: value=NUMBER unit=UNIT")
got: value=340 unit=mL
